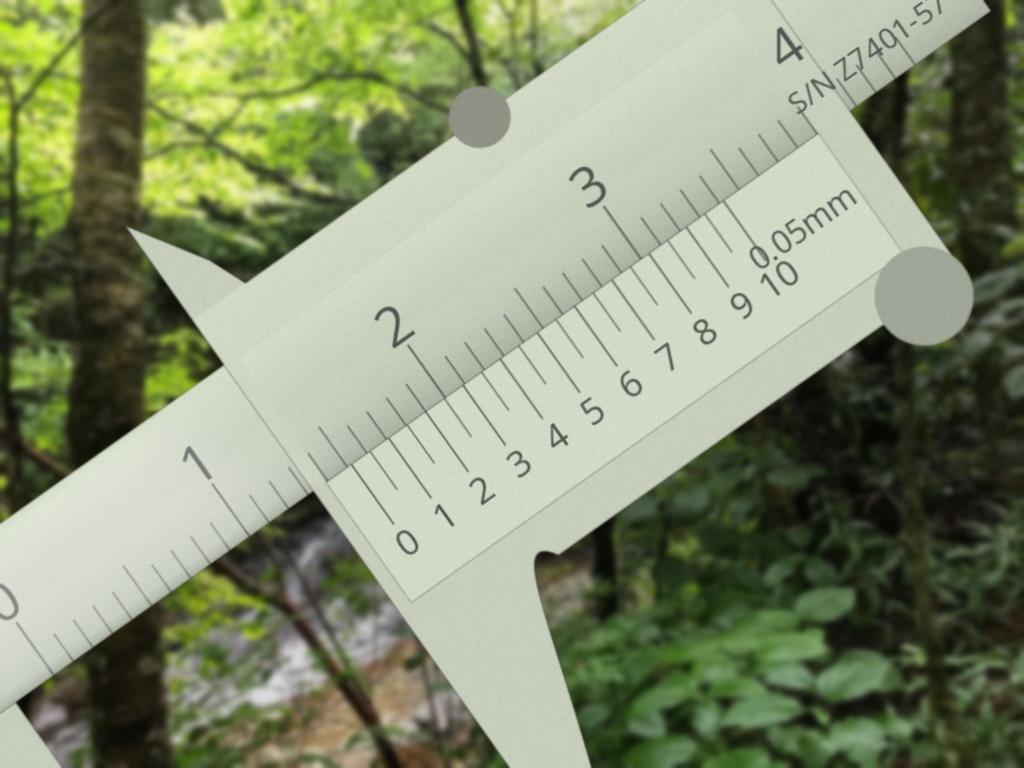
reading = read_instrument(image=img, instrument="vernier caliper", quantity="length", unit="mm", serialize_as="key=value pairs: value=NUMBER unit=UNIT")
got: value=15.2 unit=mm
